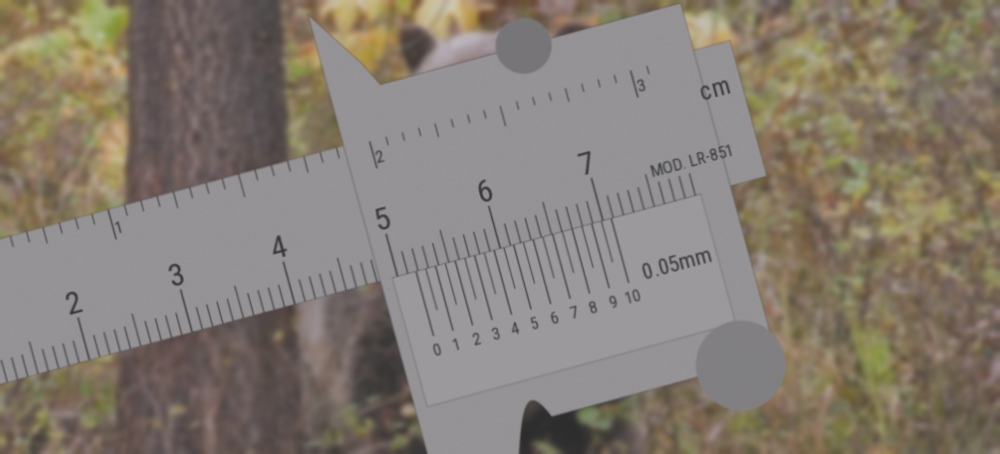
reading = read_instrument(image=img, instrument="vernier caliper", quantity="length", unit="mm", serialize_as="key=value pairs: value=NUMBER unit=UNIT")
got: value=51.8 unit=mm
